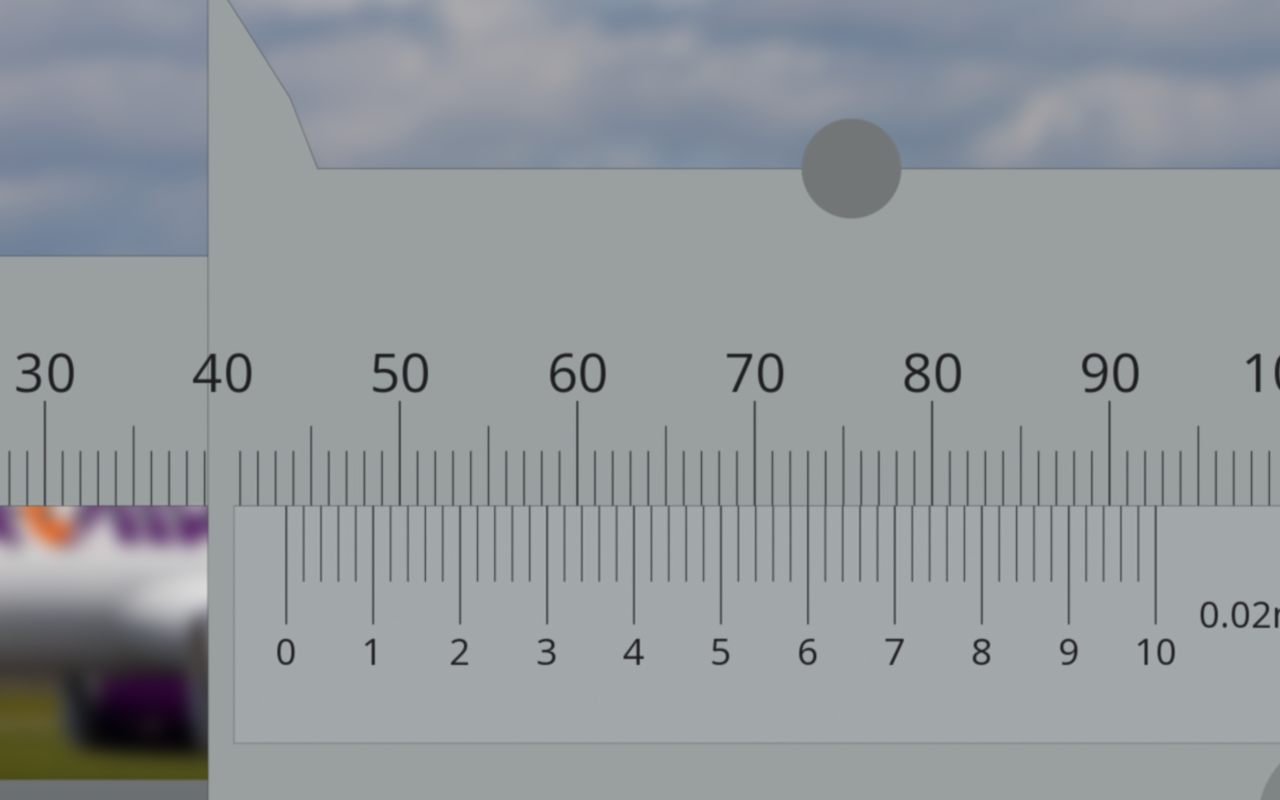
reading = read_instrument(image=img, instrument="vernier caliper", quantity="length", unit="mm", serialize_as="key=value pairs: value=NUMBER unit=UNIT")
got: value=43.6 unit=mm
